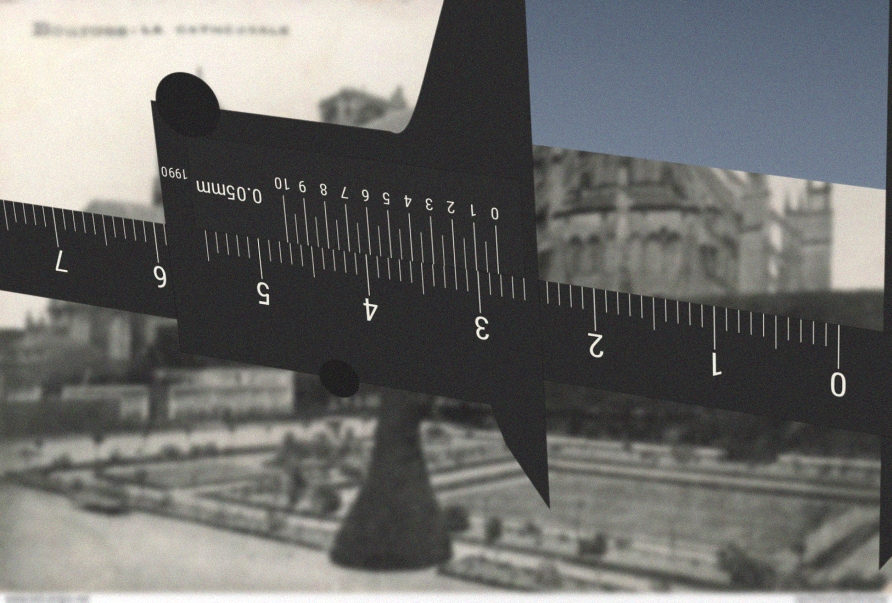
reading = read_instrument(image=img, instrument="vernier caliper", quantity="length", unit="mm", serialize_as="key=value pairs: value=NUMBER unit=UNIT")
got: value=28.2 unit=mm
